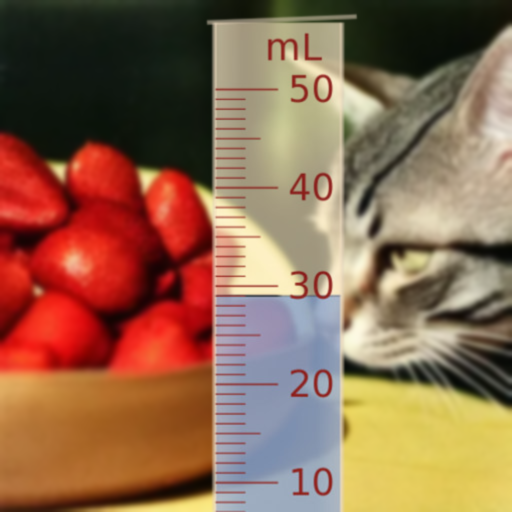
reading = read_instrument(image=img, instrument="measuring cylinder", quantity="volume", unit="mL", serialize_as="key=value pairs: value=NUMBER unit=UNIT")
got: value=29 unit=mL
